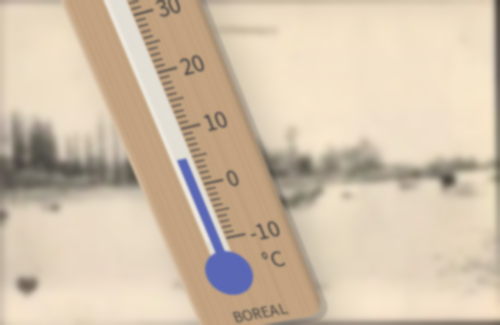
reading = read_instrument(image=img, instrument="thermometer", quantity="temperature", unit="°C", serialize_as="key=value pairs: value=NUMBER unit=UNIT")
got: value=5 unit=°C
